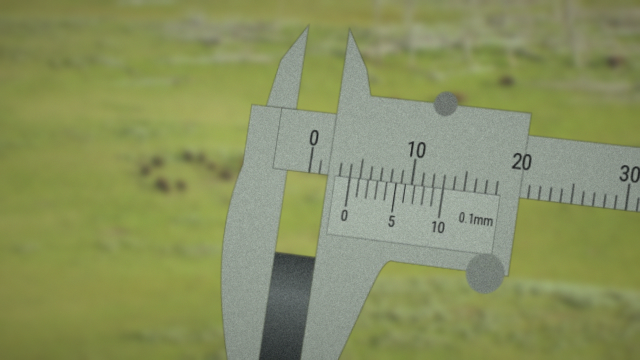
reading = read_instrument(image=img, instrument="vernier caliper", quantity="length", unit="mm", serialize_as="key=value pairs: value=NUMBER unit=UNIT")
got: value=4.0 unit=mm
